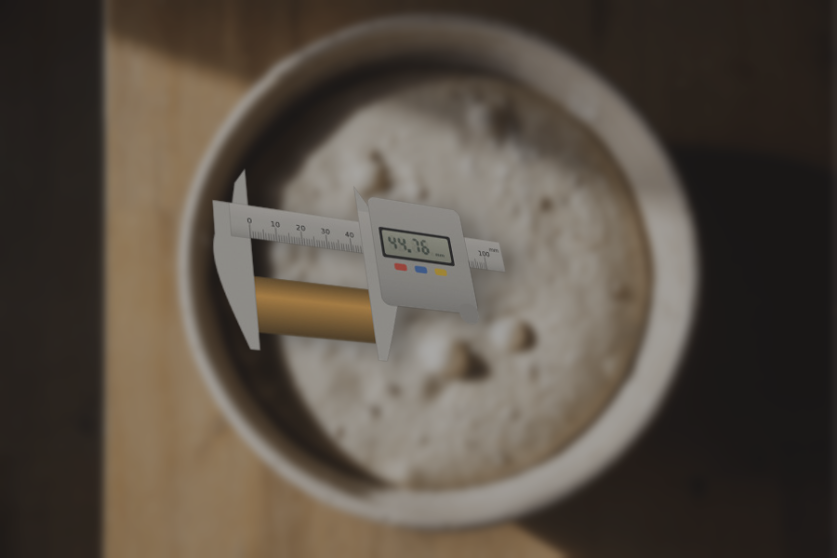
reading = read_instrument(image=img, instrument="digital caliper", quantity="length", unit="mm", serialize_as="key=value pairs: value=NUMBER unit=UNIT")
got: value=44.76 unit=mm
